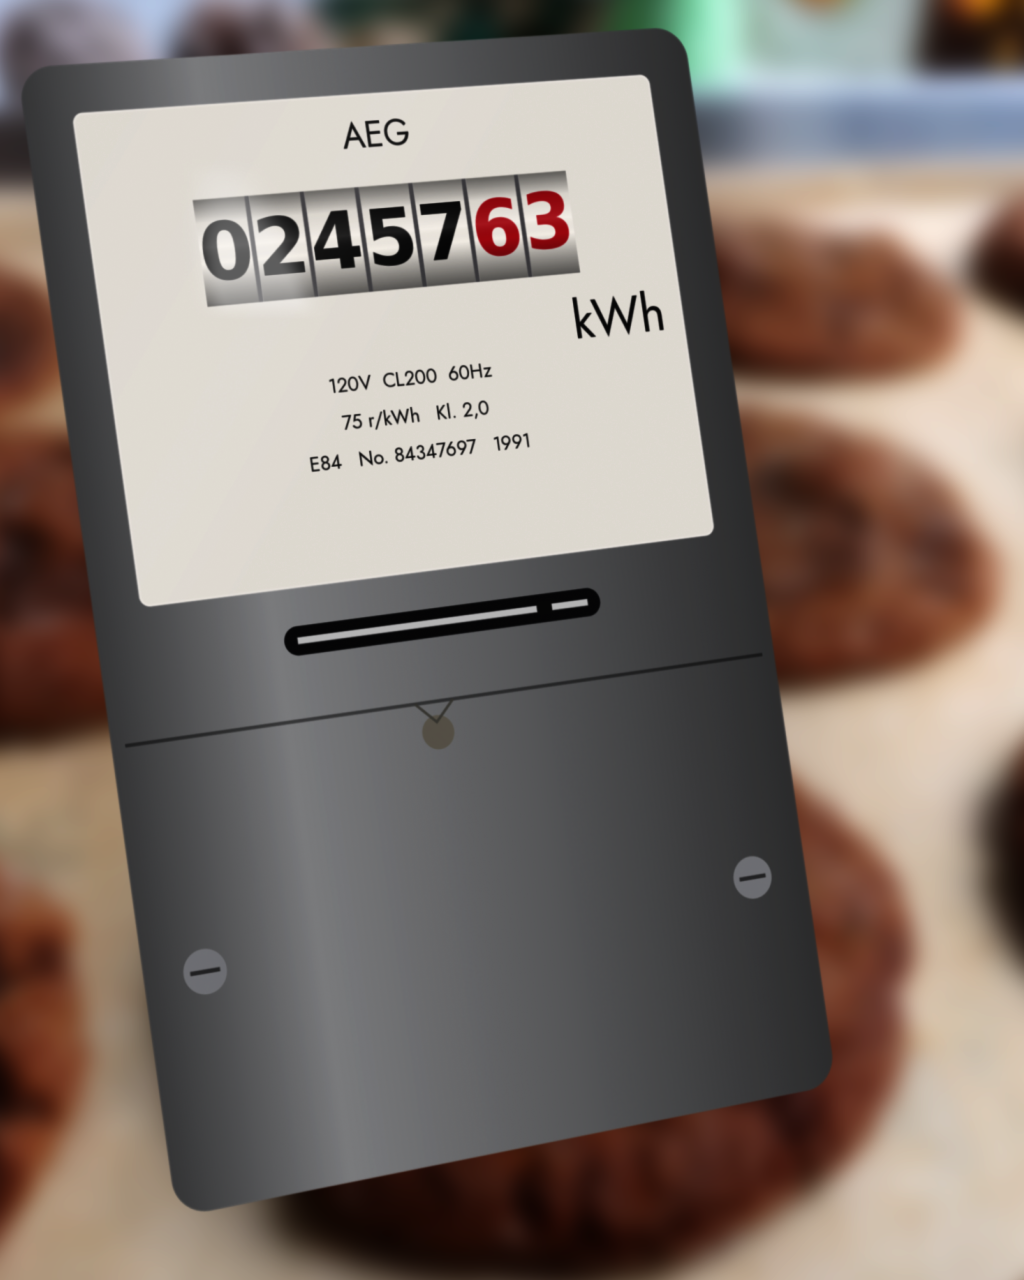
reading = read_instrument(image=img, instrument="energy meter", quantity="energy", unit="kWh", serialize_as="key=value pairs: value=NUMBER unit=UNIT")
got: value=2457.63 unit=kWh
